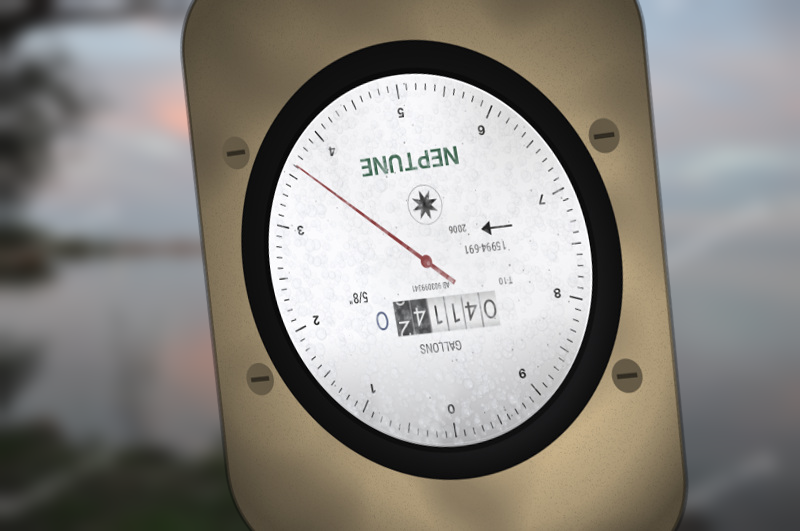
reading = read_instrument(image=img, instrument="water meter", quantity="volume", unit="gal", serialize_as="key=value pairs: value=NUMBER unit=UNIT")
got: value=411423.6 unit=gal
